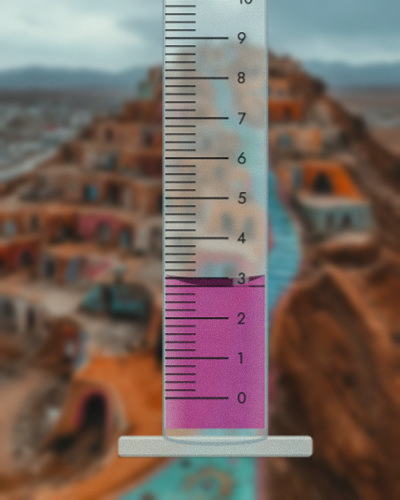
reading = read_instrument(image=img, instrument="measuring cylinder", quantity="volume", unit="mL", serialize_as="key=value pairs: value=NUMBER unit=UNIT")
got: value=2.8 unit=mL
